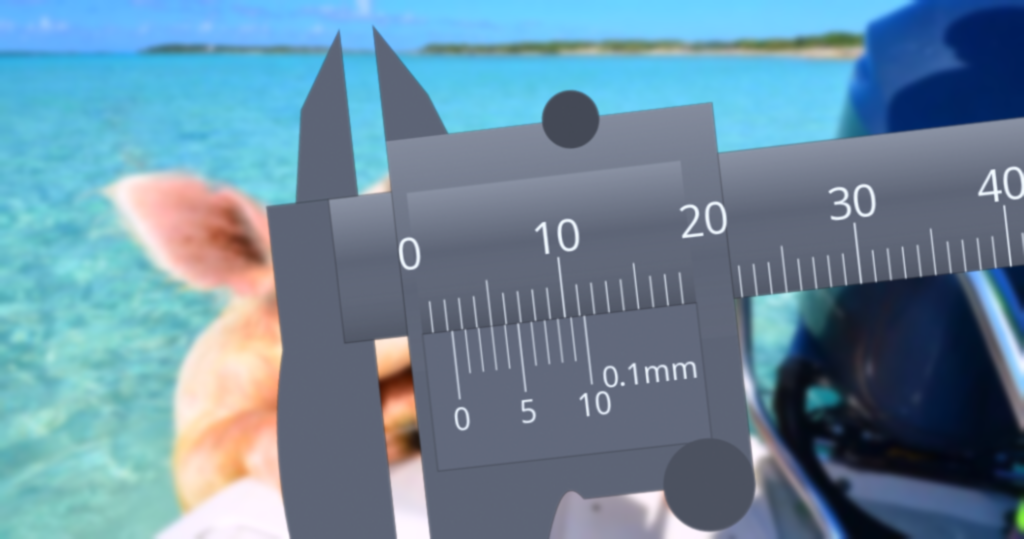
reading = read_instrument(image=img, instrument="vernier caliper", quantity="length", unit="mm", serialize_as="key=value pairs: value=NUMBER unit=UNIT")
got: value=2.3 unit=mm
